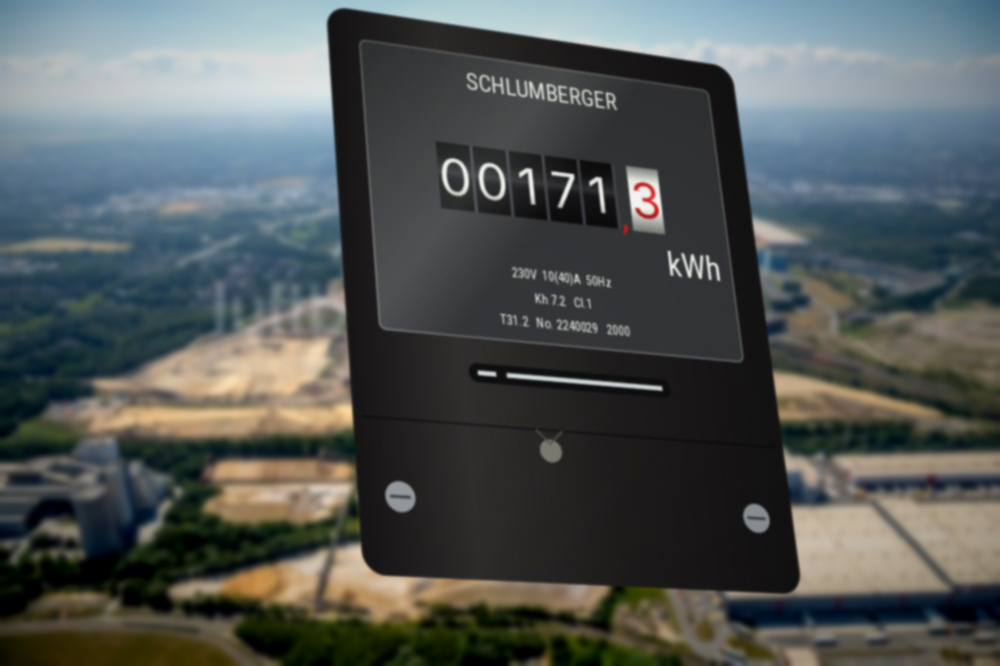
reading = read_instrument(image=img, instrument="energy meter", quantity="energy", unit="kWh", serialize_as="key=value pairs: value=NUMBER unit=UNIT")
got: value=171.3 unit=kWh
